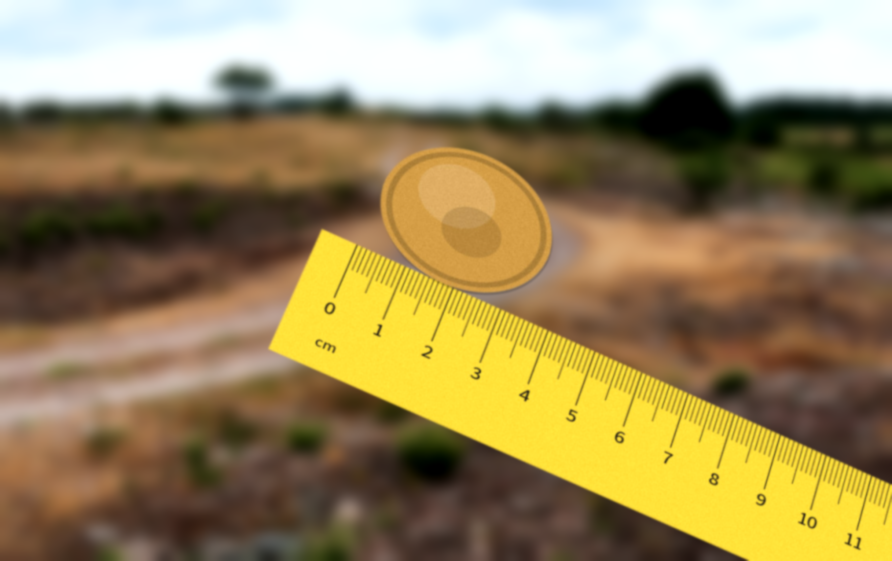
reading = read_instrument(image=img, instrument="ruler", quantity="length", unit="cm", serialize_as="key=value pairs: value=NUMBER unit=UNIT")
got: value=3.5 unit=cm
